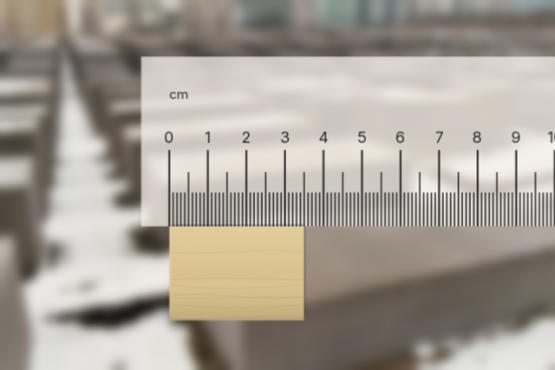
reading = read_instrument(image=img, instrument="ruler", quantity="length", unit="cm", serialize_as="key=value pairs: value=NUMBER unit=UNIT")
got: value=3.5 unit=cm
